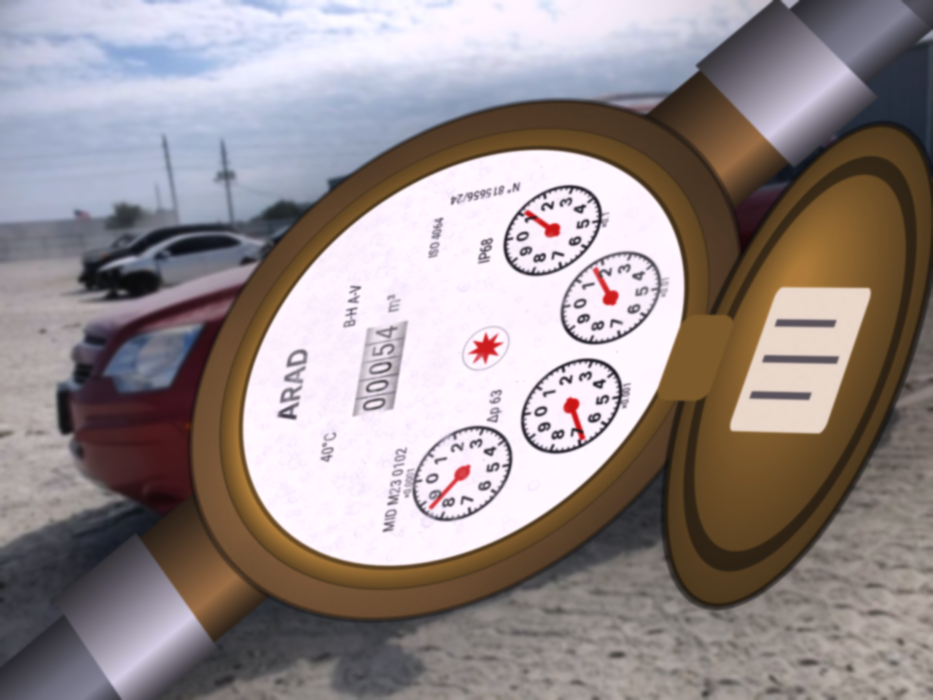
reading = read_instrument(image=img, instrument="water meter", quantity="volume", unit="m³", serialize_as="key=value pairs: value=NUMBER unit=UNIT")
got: value=54.1168 unit=m³
